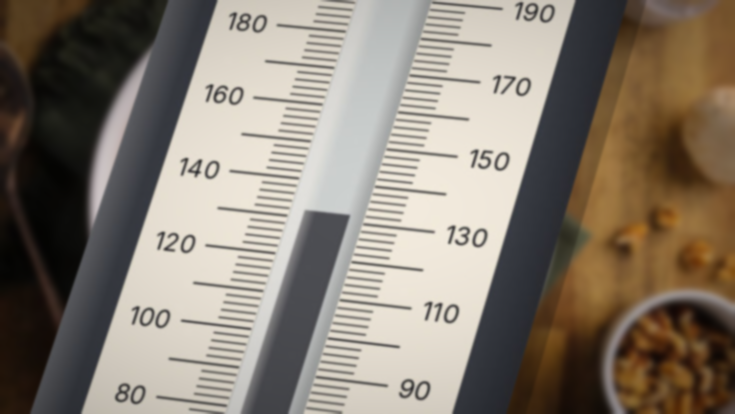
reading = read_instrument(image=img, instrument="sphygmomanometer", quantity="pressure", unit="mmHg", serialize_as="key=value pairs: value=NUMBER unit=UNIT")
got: value=132 unit=mmHg
